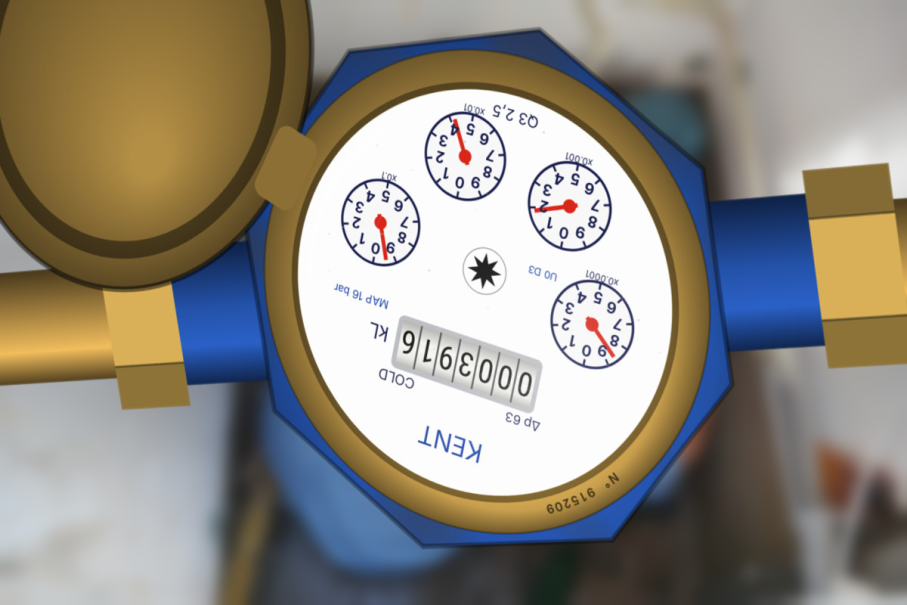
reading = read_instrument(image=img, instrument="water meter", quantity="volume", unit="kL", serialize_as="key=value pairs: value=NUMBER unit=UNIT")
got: value=3915.9418 unit=kL
